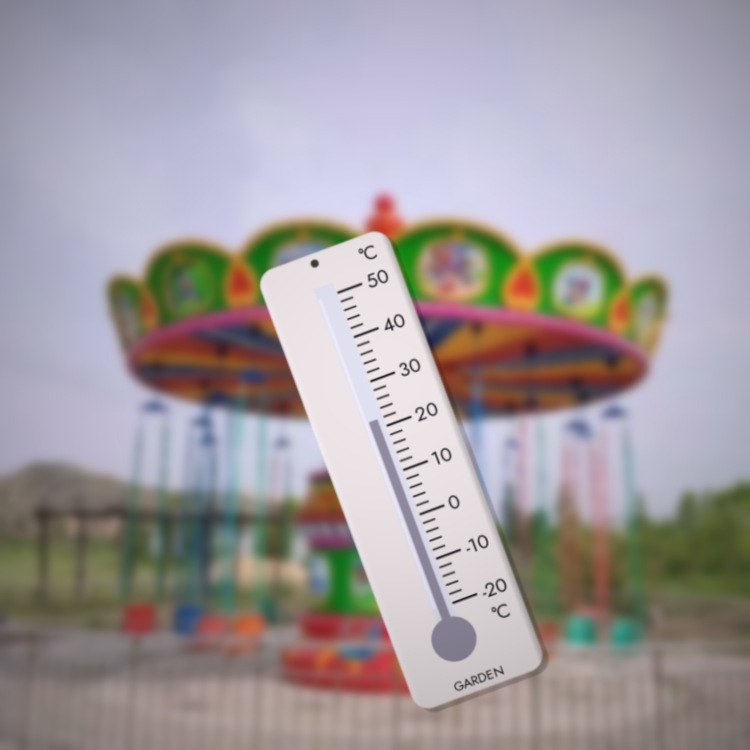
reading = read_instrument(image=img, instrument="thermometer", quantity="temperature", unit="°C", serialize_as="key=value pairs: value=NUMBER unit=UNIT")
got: value=22 unit=°C
